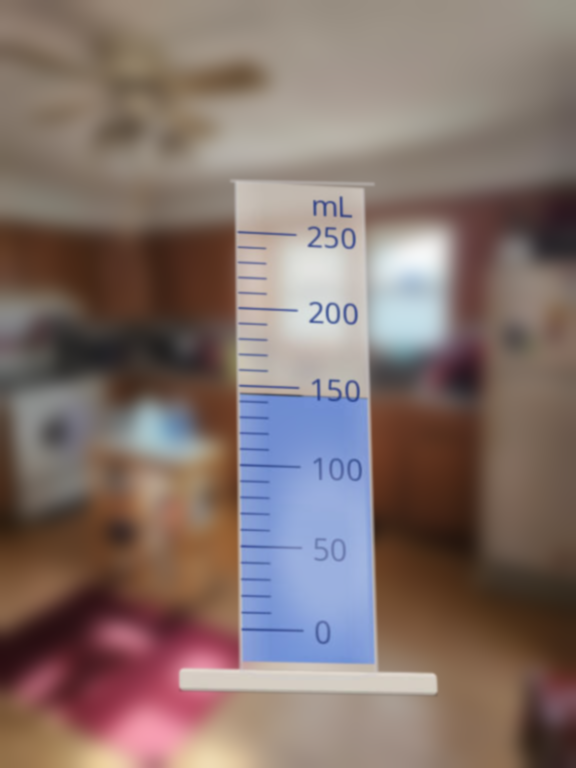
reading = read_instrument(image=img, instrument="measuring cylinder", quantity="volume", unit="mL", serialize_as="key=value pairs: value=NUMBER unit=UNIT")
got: value=145 unit=mL
